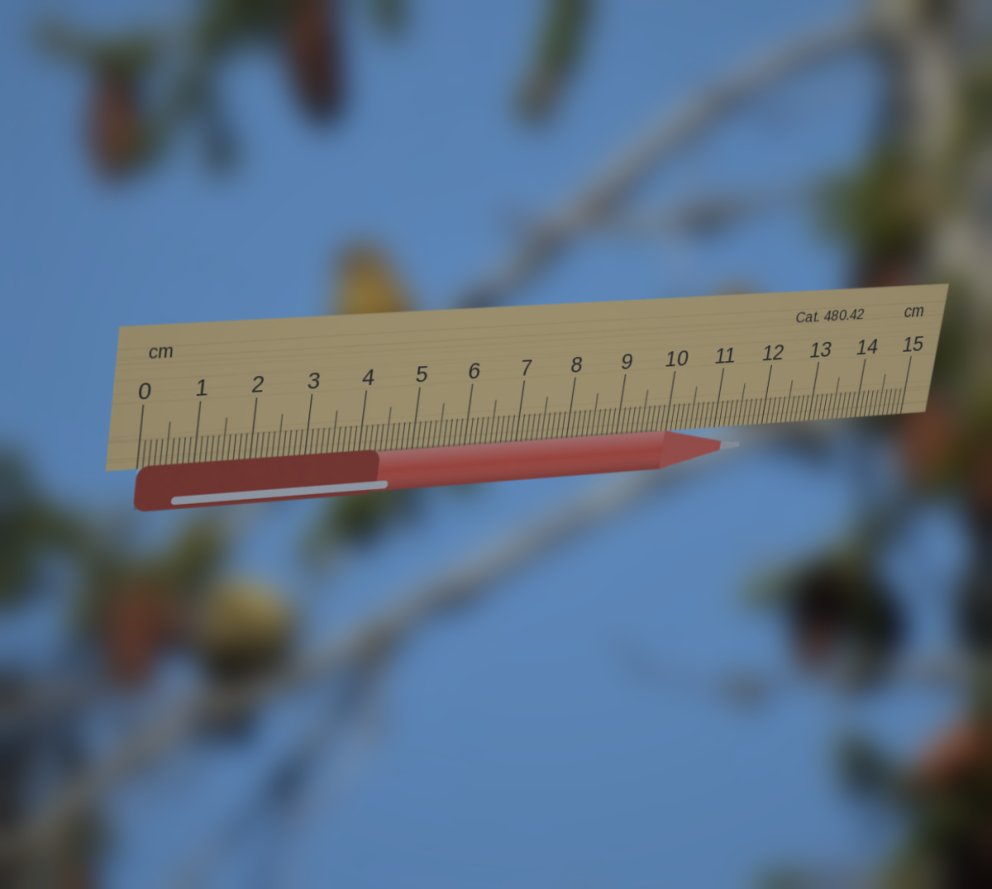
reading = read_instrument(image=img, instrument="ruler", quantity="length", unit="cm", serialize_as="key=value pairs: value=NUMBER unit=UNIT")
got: value=11.6 unit=cm
